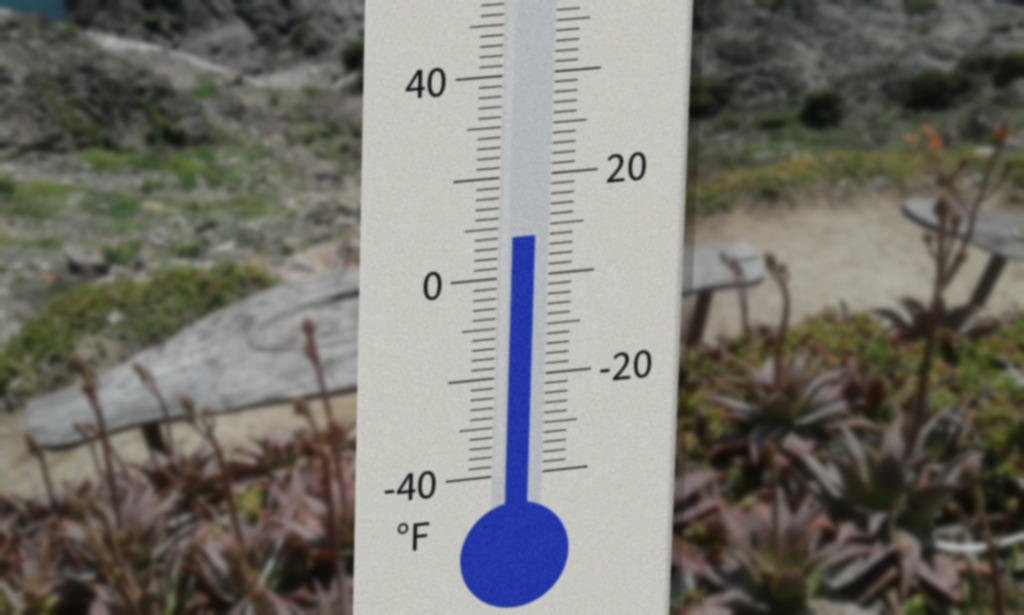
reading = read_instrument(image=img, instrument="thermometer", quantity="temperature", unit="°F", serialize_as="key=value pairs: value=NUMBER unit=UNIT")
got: value=8 unit=°F
